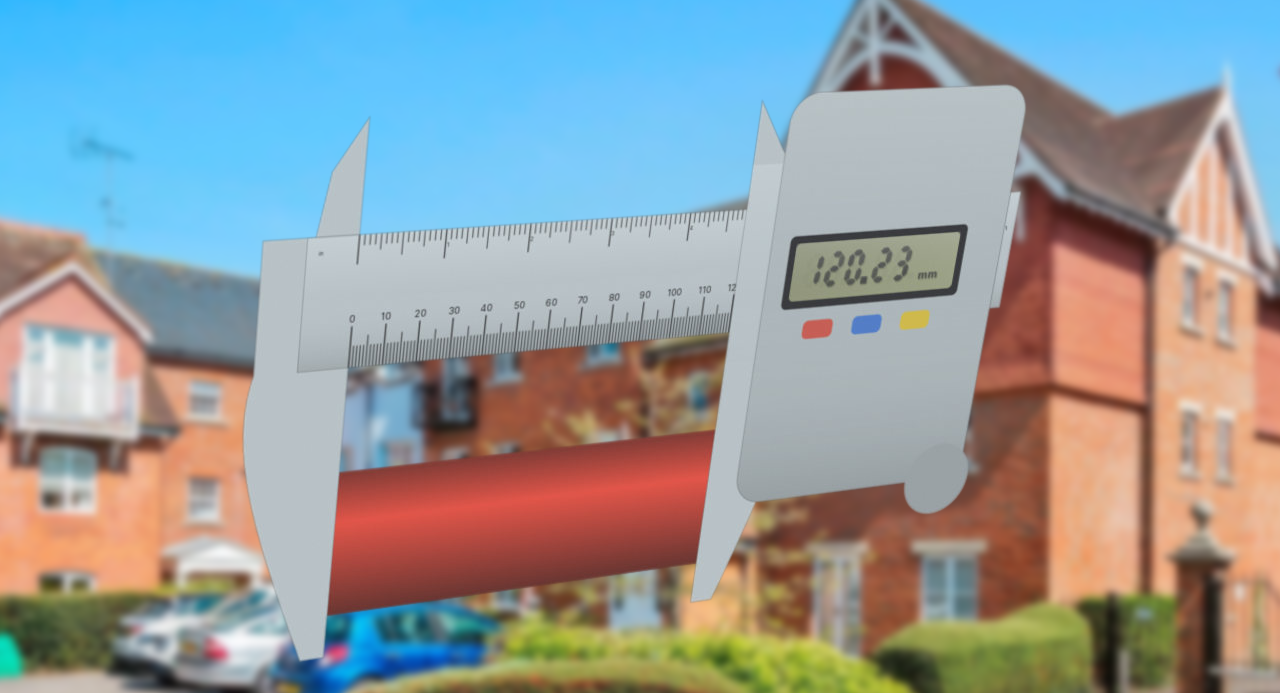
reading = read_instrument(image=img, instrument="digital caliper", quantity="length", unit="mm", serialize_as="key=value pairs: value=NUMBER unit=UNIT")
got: value=120.23 unit=mm
